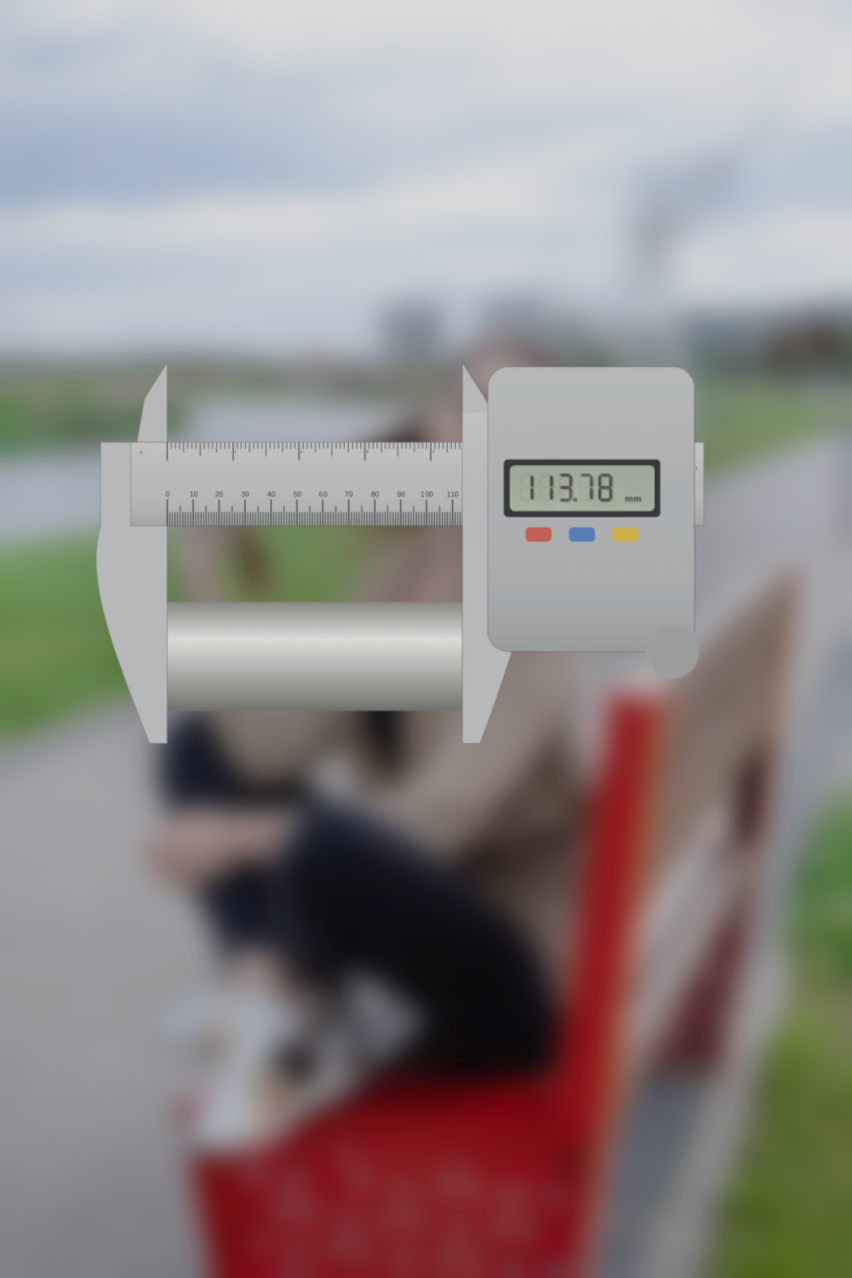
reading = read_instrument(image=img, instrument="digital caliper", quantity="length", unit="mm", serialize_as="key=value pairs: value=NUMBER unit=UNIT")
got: value=113.78 unit=mm
